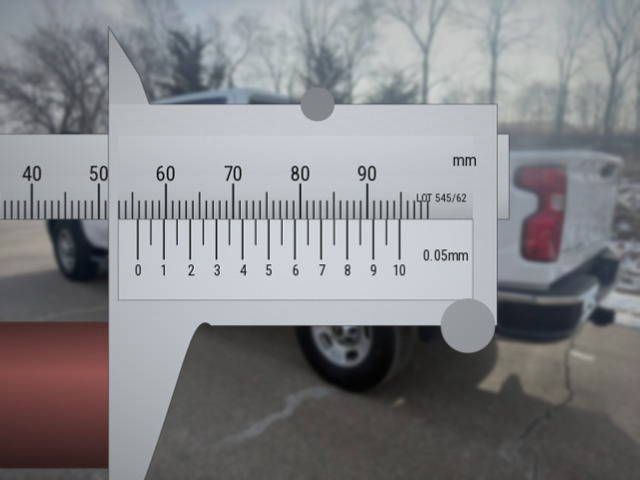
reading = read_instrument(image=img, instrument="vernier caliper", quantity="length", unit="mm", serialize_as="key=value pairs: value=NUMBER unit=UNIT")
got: value=55.8 unit=mm
